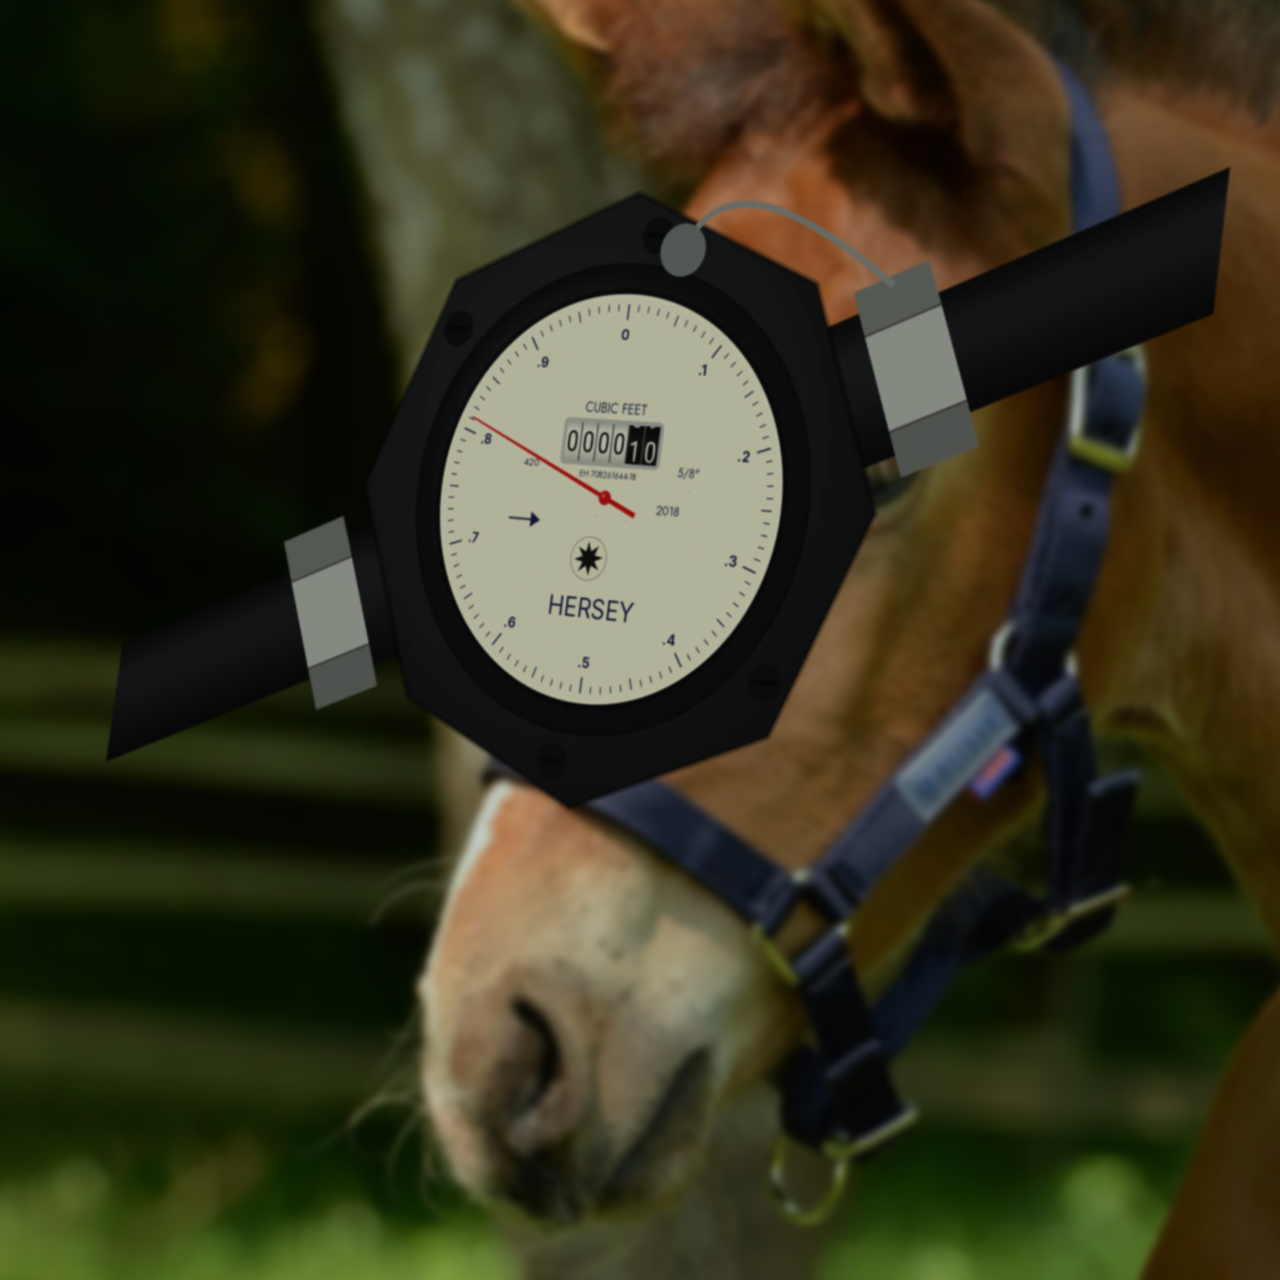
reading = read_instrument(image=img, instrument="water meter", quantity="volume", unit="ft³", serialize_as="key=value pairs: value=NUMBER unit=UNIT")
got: value=9.81 unit=ft³
